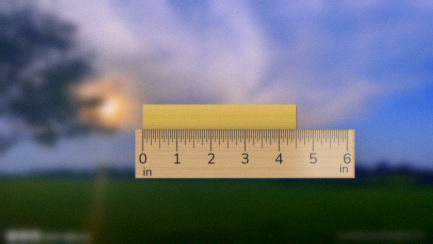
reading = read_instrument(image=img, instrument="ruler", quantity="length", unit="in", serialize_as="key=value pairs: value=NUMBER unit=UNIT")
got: value=4.5 unit=in
